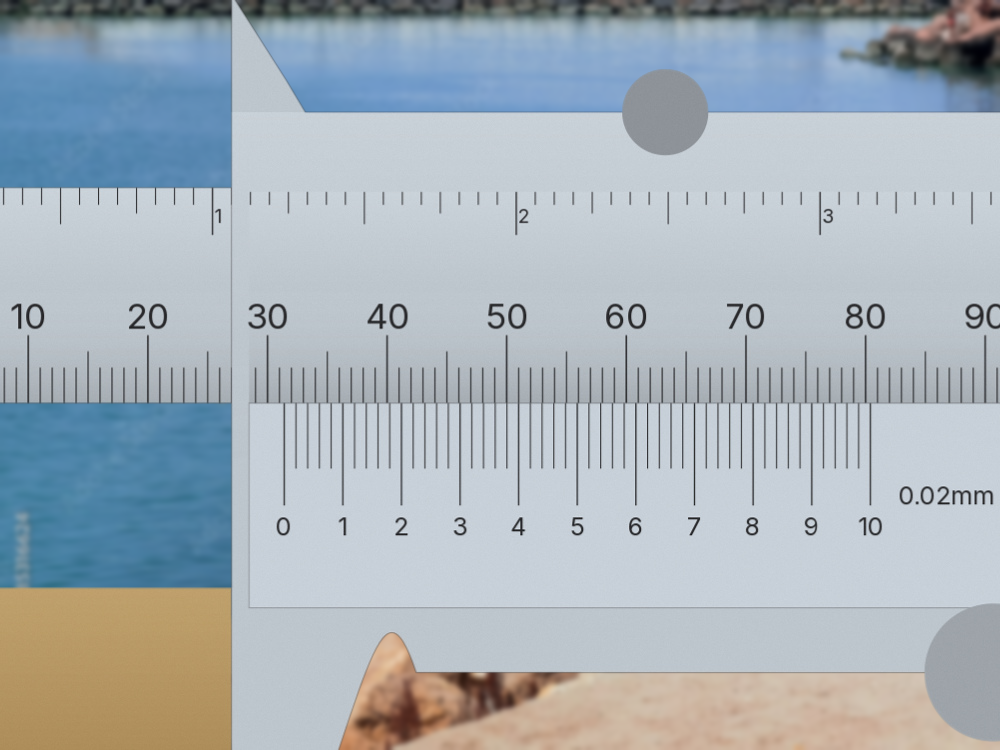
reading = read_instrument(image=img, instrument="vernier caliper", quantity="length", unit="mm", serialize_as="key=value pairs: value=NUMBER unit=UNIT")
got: value=31.4 unit=mm
